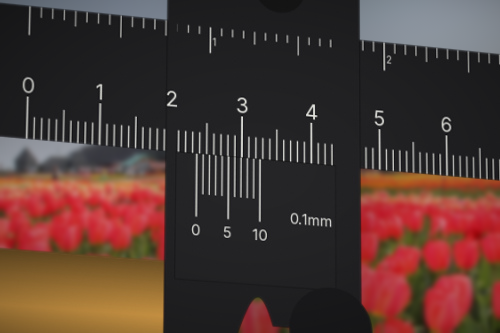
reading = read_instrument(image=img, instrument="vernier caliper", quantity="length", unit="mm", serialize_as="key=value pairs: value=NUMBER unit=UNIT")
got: value=23.6 unit=mm
